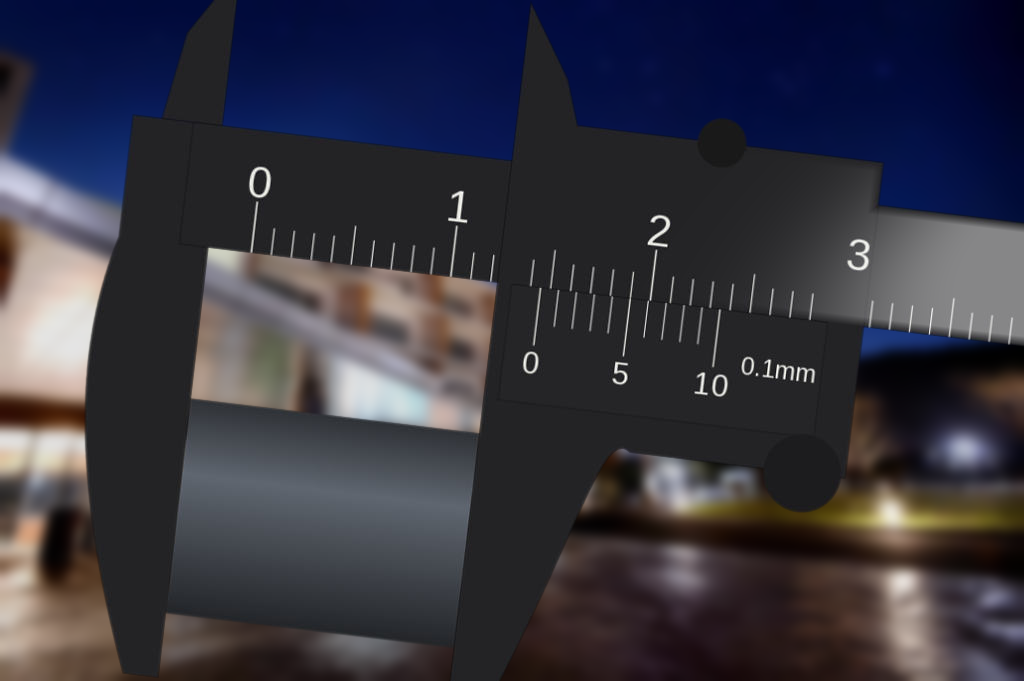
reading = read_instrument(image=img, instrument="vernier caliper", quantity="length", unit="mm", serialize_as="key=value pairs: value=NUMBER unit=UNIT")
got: value=14.5 unit=mm
